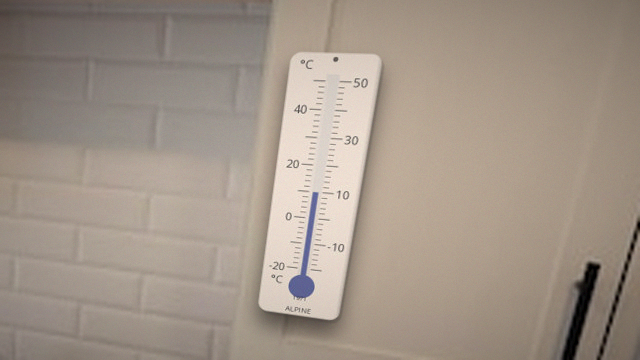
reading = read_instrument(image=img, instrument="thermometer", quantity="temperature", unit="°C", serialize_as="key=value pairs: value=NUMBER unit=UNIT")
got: value=10 unit=°C
